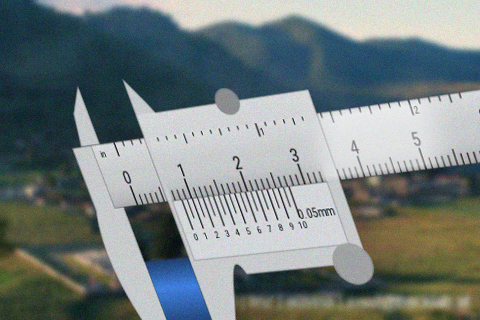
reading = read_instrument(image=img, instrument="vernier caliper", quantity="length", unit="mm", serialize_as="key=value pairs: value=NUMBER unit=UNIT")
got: value=8.2 unit=mm
